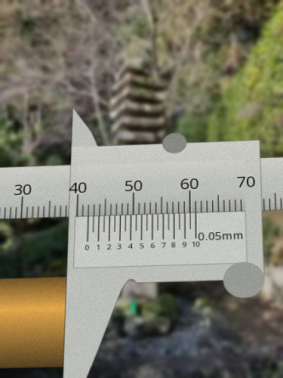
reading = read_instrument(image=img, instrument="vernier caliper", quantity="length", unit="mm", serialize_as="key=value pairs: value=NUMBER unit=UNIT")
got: value=42.0 unit=mm
